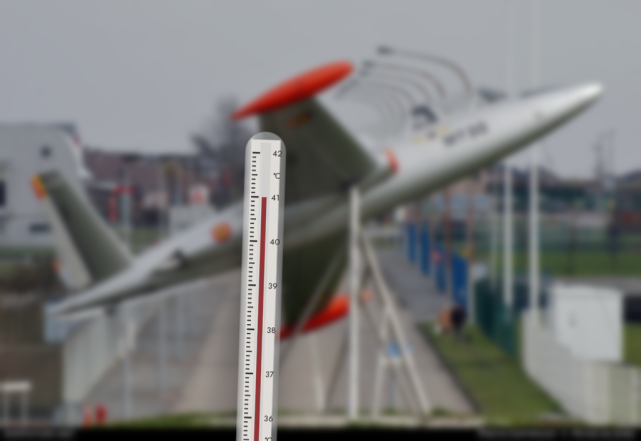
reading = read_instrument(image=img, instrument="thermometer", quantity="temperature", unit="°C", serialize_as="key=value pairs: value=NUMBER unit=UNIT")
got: value=41 unit=°C
